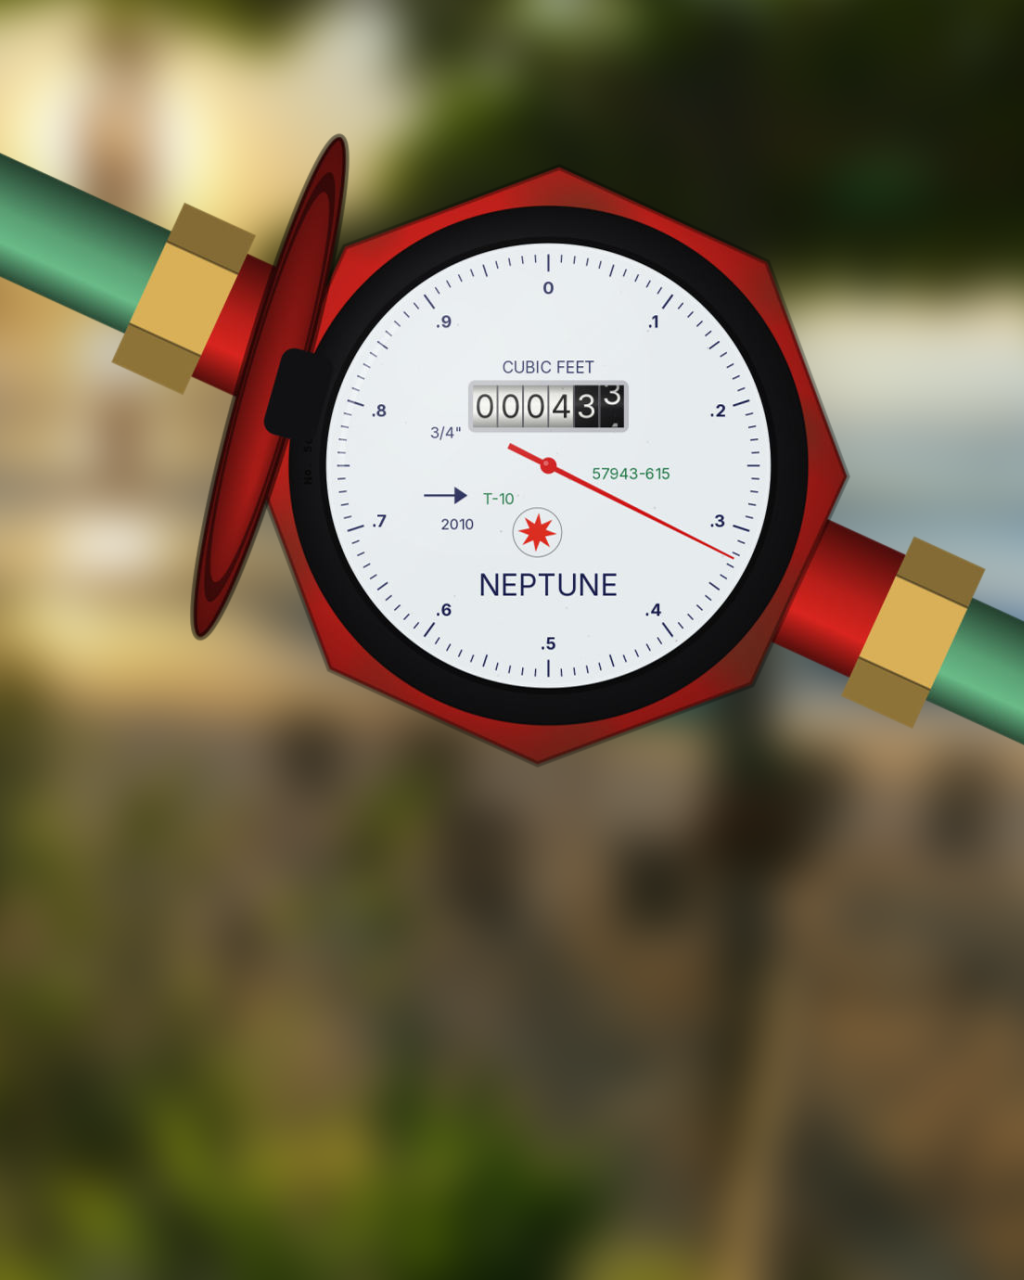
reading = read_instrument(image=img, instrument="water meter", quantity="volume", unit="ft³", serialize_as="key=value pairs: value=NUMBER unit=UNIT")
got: value=433.32 unit=ft³
